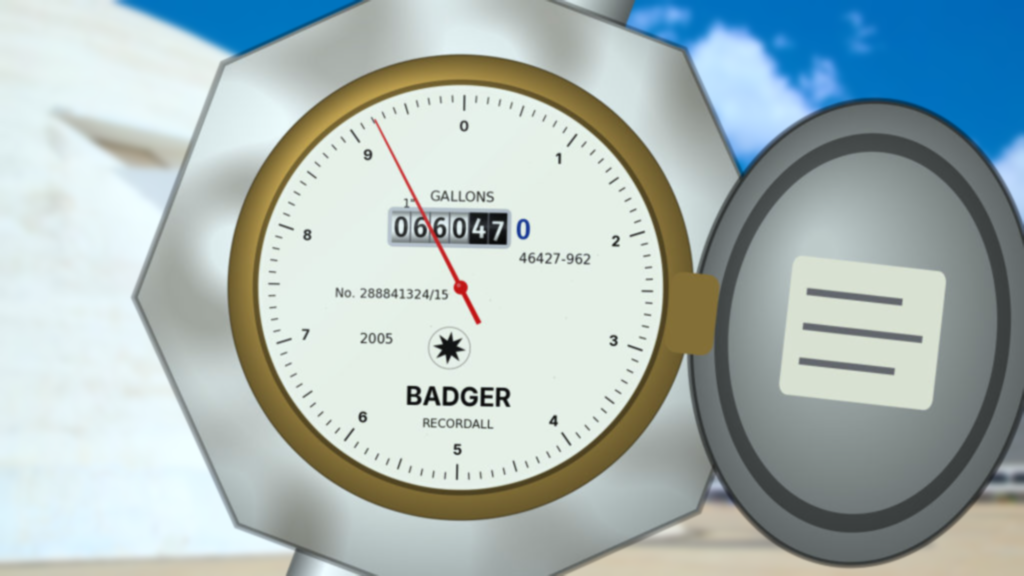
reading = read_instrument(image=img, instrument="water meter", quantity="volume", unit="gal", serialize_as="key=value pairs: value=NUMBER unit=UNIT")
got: value=660469.2 unit=gal
